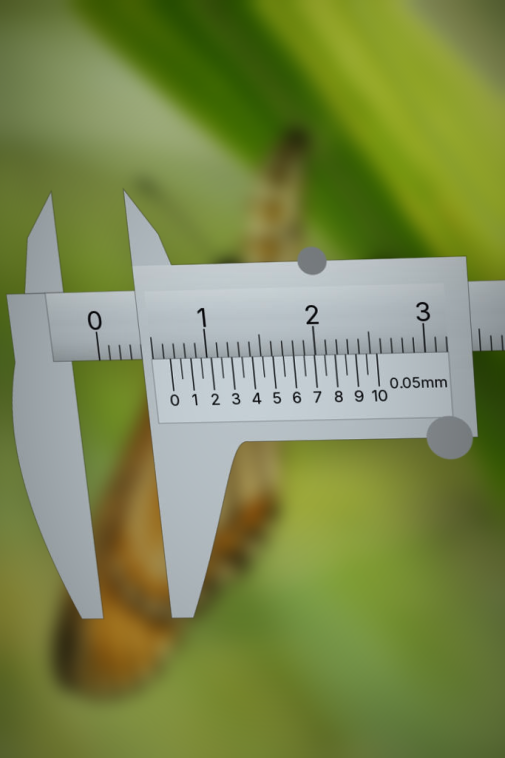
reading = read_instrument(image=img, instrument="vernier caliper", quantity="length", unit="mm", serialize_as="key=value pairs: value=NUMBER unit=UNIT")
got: value=6.6 unit=mm
